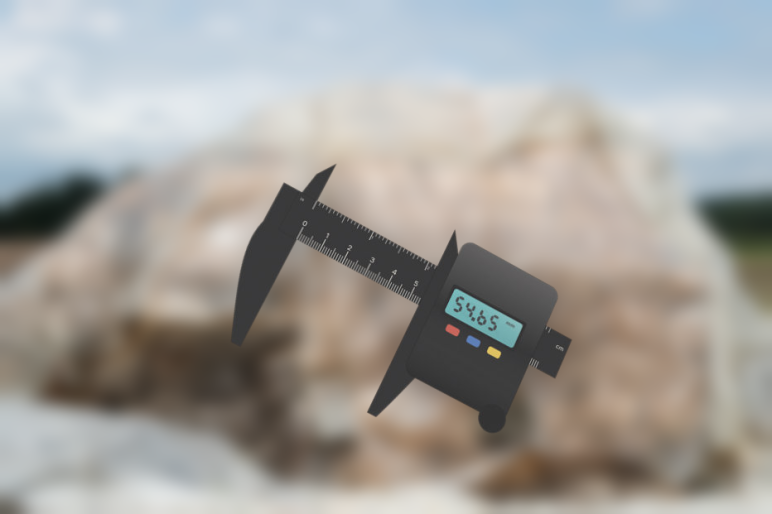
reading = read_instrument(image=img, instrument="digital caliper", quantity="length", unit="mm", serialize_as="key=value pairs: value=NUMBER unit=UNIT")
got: value=54.65 unit=mm
